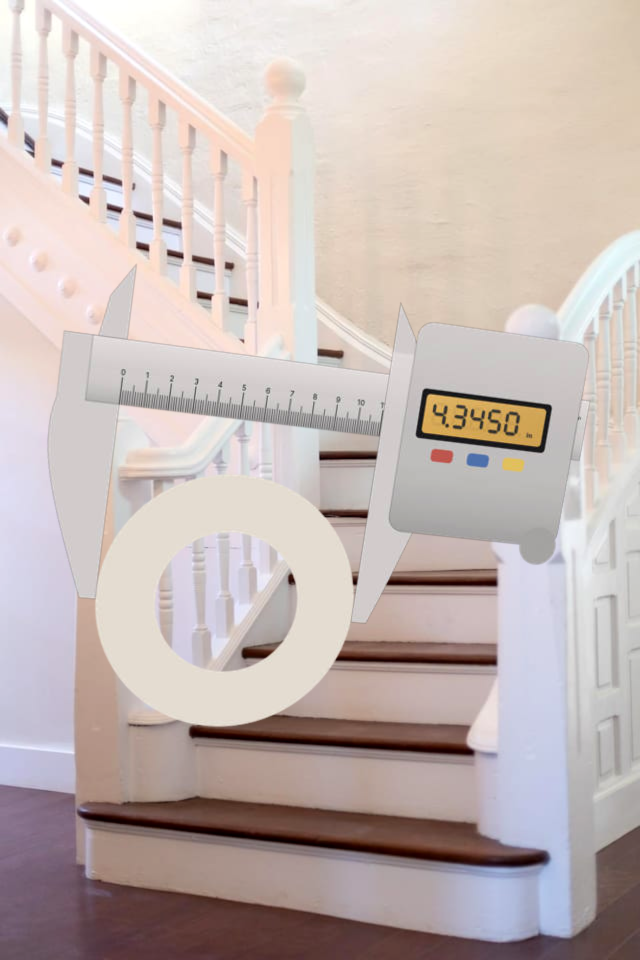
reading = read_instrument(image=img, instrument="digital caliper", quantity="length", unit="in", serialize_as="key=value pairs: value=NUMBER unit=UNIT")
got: value=4.3450 unit=in
